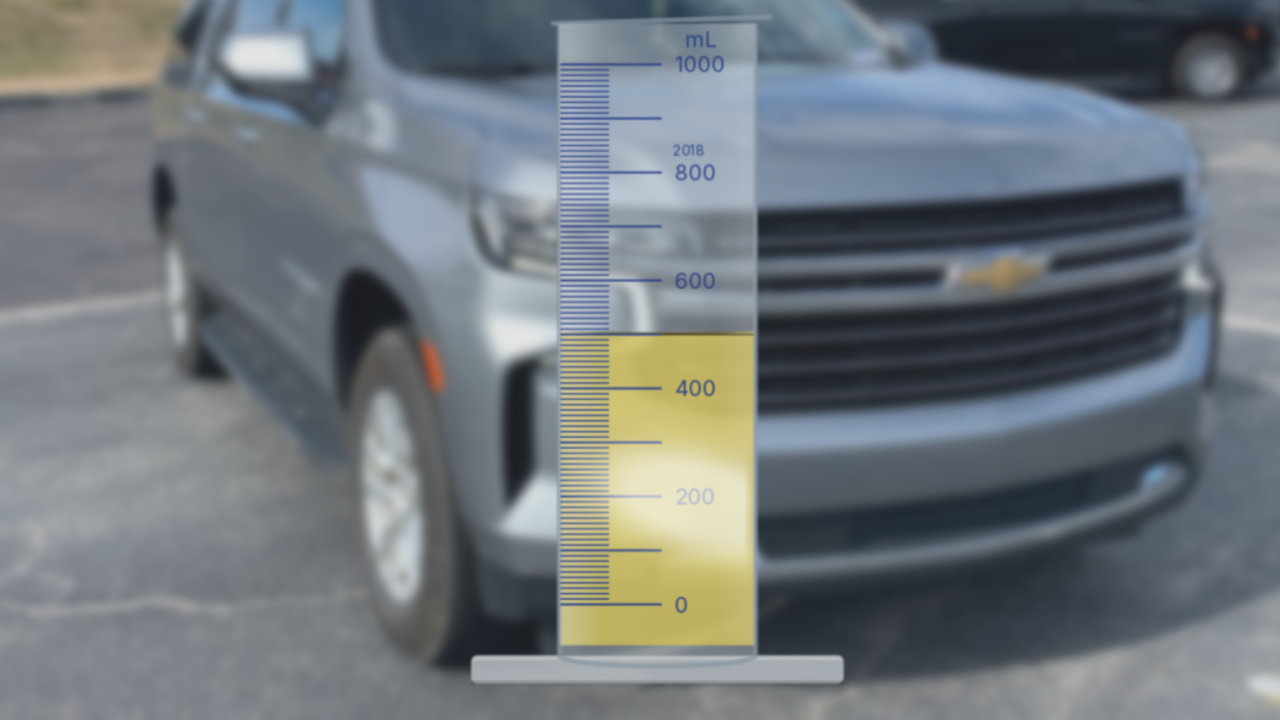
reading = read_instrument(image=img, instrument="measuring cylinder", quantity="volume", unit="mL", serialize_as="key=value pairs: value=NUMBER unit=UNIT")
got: value=500 unit=mL
